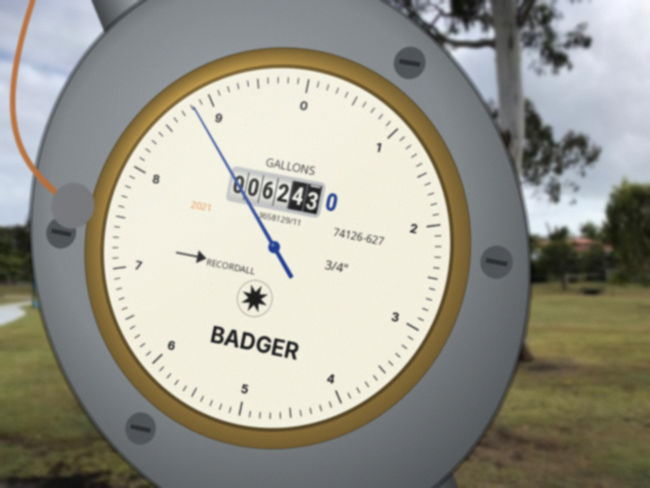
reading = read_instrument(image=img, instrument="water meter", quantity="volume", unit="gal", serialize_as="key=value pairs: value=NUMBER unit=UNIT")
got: value=62428.8 unit=gal
